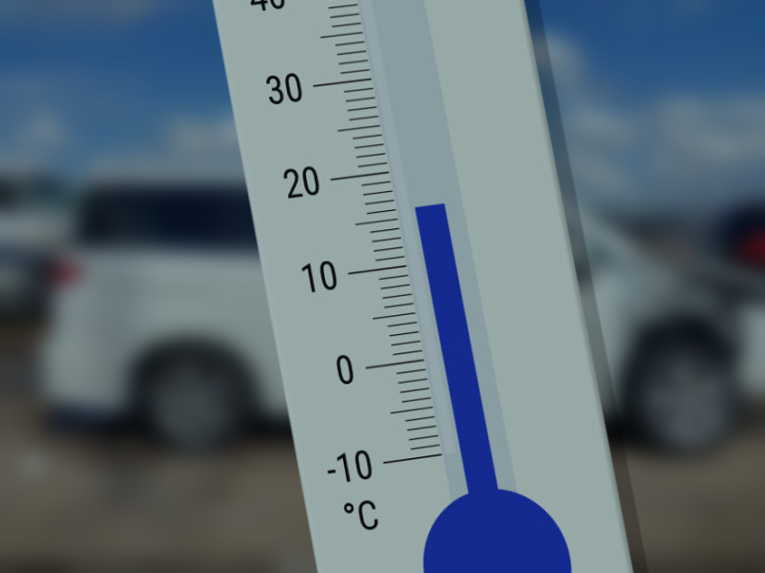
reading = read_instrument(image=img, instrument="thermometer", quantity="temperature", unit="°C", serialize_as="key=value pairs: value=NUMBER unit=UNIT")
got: value=16 unit=°C
